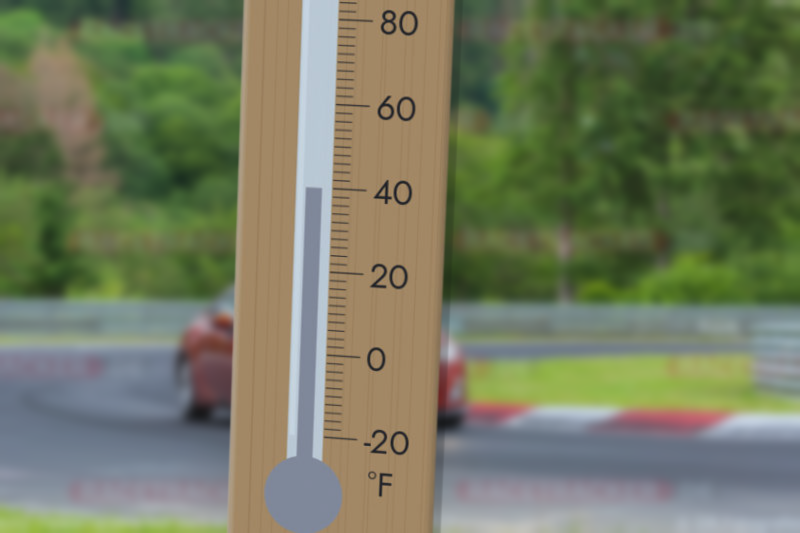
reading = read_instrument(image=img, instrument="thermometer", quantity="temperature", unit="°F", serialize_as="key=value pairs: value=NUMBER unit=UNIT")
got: value=40 unit=°F
